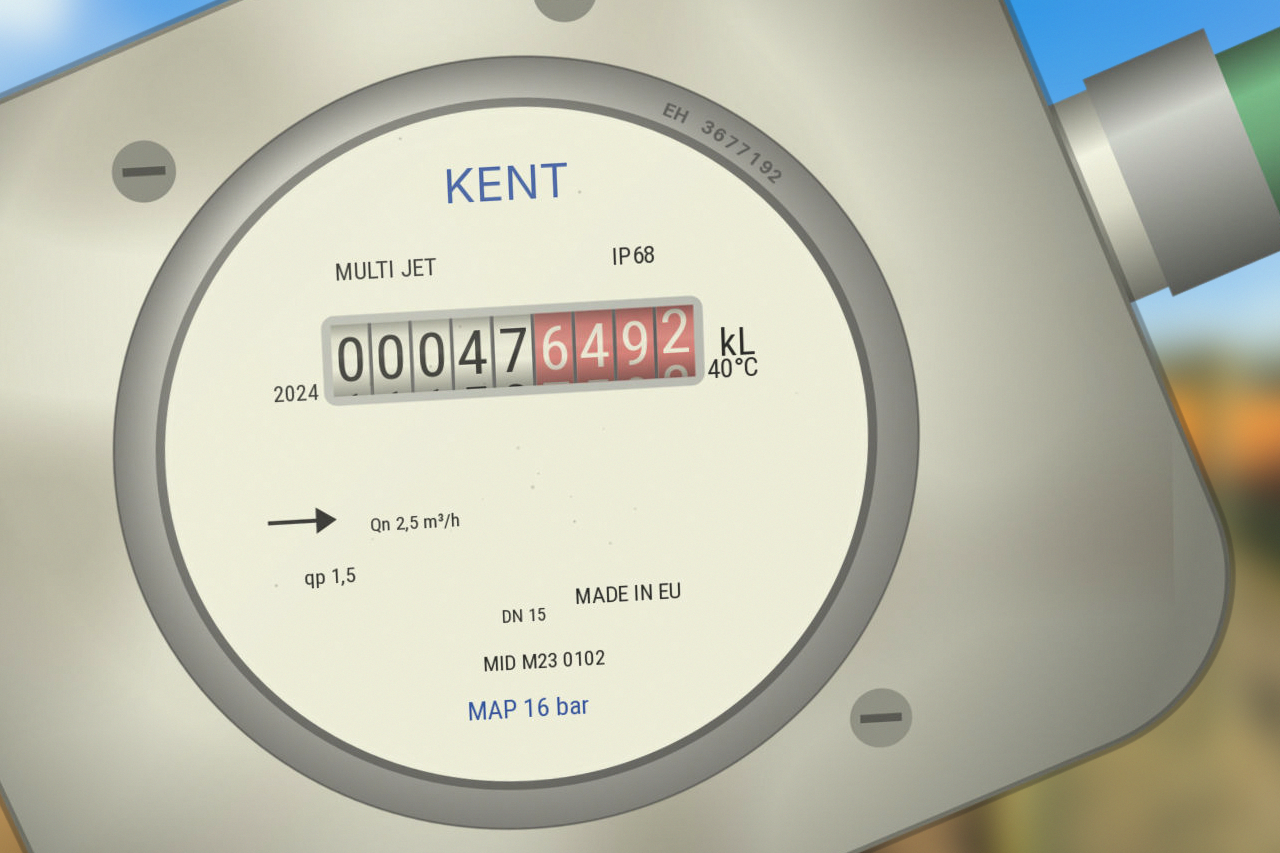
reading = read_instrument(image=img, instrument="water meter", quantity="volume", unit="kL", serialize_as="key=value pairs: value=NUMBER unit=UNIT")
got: value=47.6492 unit=kL
